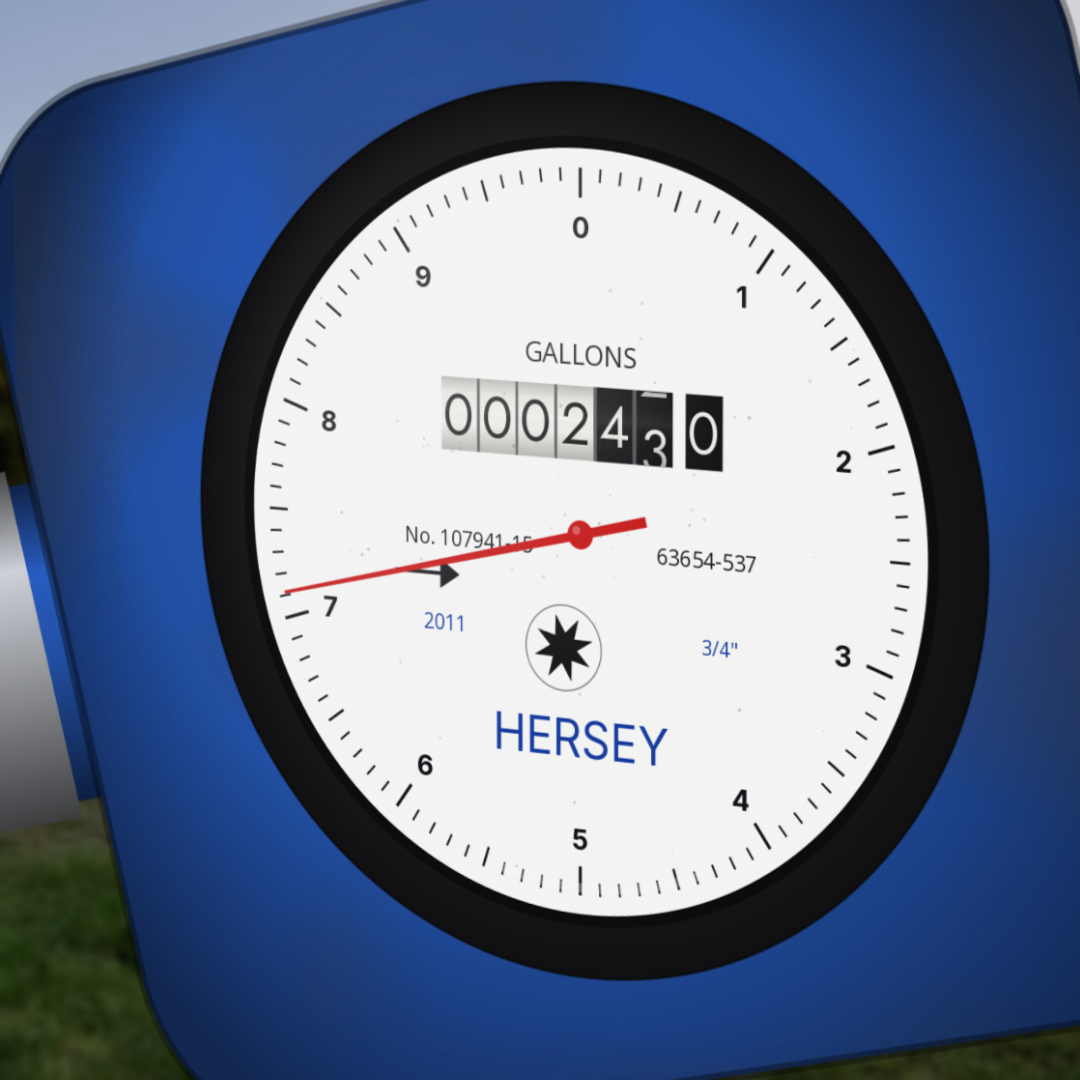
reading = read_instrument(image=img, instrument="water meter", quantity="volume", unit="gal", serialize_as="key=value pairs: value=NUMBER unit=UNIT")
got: value=2427.1 unit=gal
